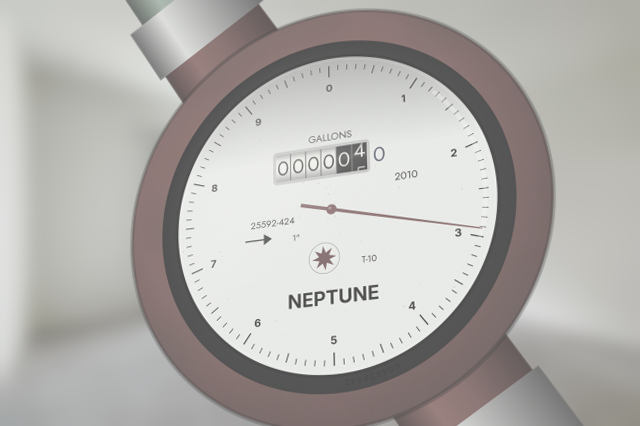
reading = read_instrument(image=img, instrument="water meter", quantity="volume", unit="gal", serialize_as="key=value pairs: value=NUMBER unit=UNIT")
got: value=42.9 unit=gal
